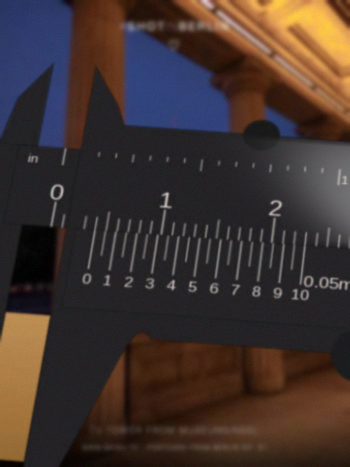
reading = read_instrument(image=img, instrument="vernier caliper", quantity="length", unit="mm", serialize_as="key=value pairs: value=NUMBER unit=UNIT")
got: value=4.0 unit=mm
